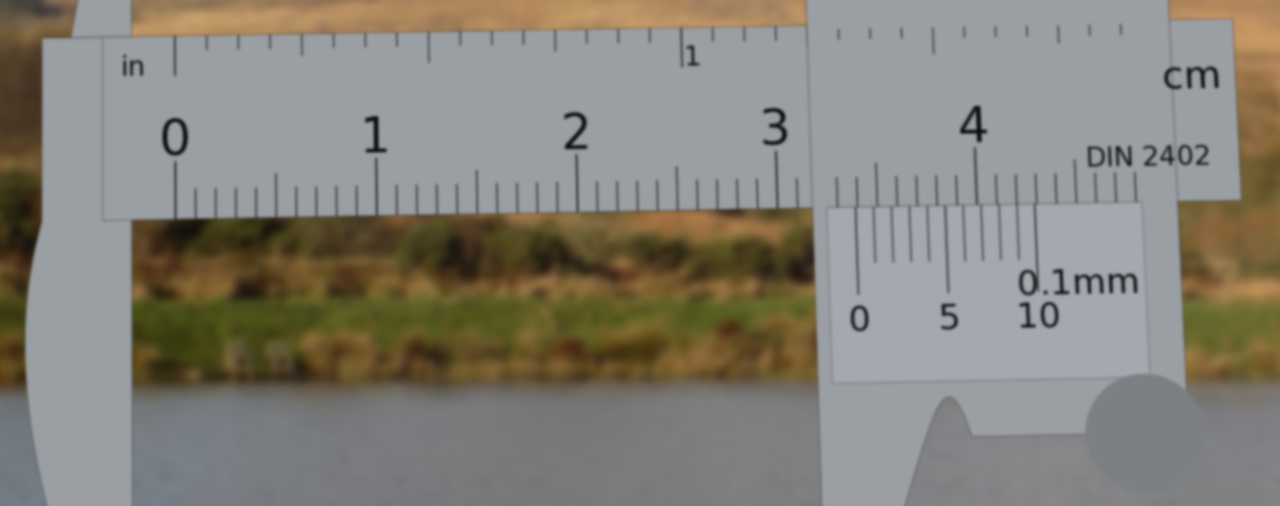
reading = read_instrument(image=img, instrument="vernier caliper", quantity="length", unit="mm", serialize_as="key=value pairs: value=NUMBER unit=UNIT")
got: value=33.9 unit=mm
